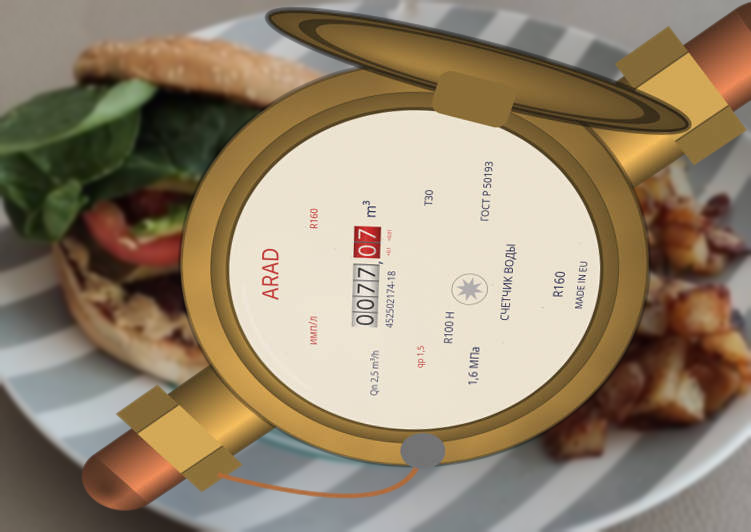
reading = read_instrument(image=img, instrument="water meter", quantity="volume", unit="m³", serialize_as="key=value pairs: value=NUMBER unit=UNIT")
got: value=77.07 unit=m³
